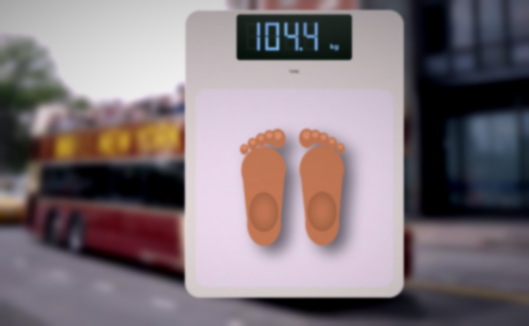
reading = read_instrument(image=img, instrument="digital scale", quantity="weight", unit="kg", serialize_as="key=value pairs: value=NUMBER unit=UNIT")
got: value=104.4 unit=kg
